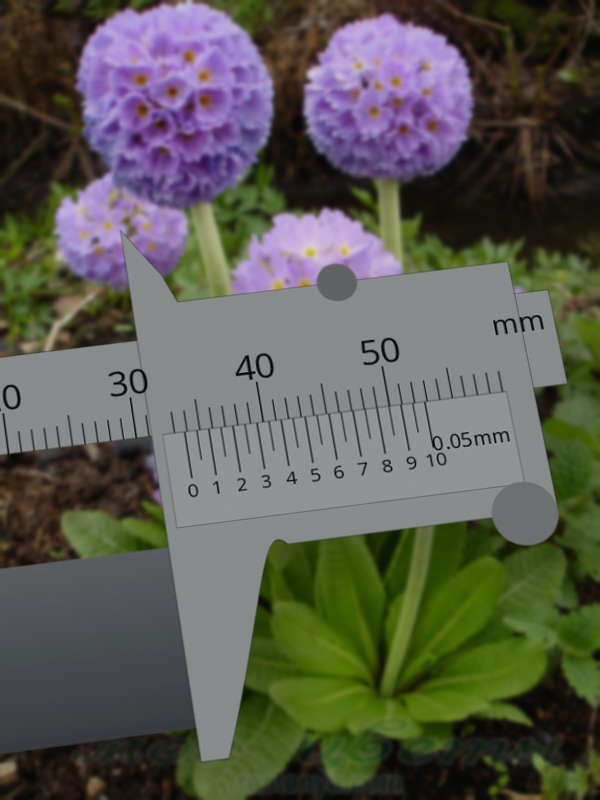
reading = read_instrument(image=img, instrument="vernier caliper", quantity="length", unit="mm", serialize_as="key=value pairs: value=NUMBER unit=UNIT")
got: value=33.8 unit=mm
